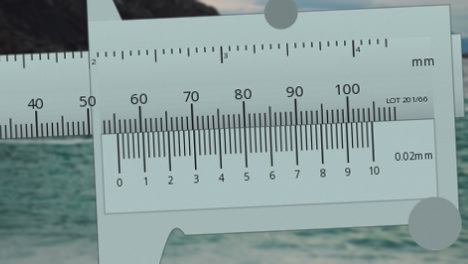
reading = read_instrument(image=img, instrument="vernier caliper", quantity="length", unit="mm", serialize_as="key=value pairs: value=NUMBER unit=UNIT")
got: value=55.5 unit=mm
